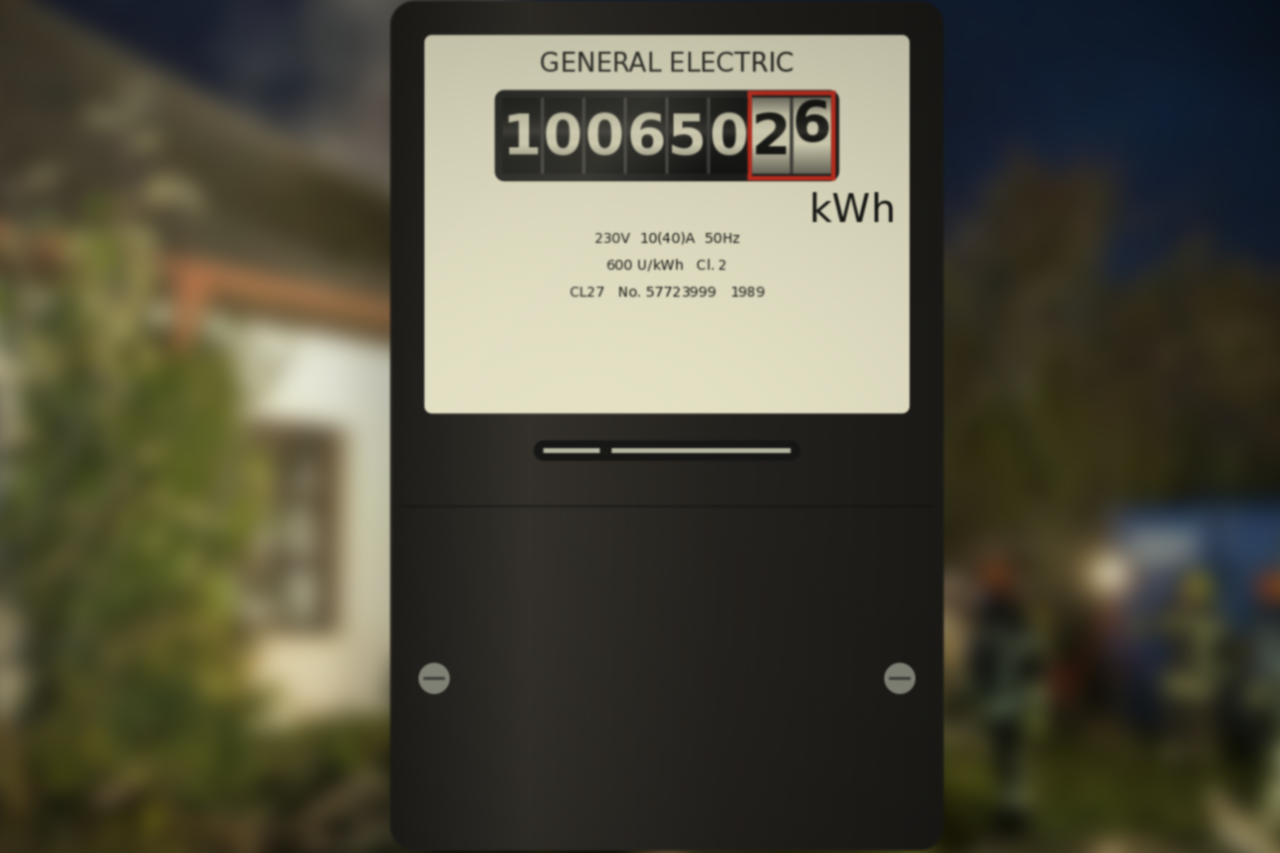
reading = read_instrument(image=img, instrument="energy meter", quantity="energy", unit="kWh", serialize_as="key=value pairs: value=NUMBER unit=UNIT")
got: value=100650.26 unit=kWh
